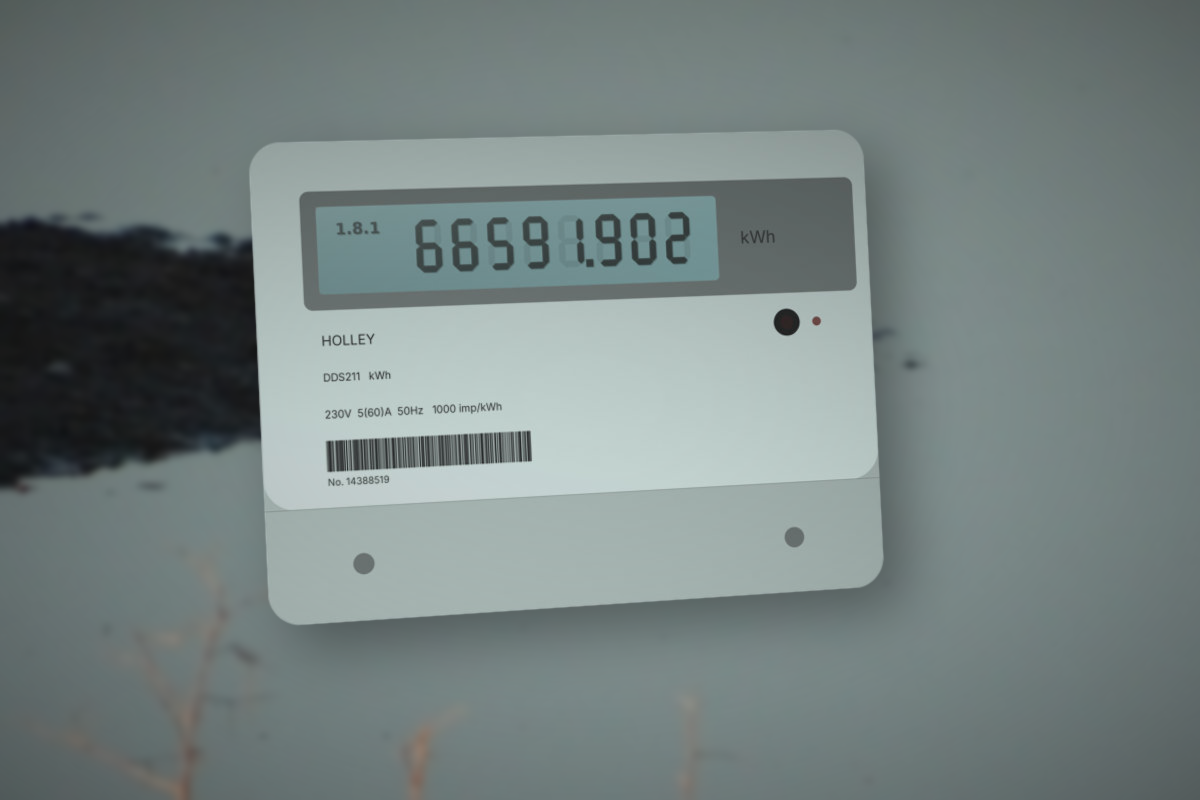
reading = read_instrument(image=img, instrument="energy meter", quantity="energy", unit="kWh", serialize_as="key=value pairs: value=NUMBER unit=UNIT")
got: value=66591.902 unit=kWh
